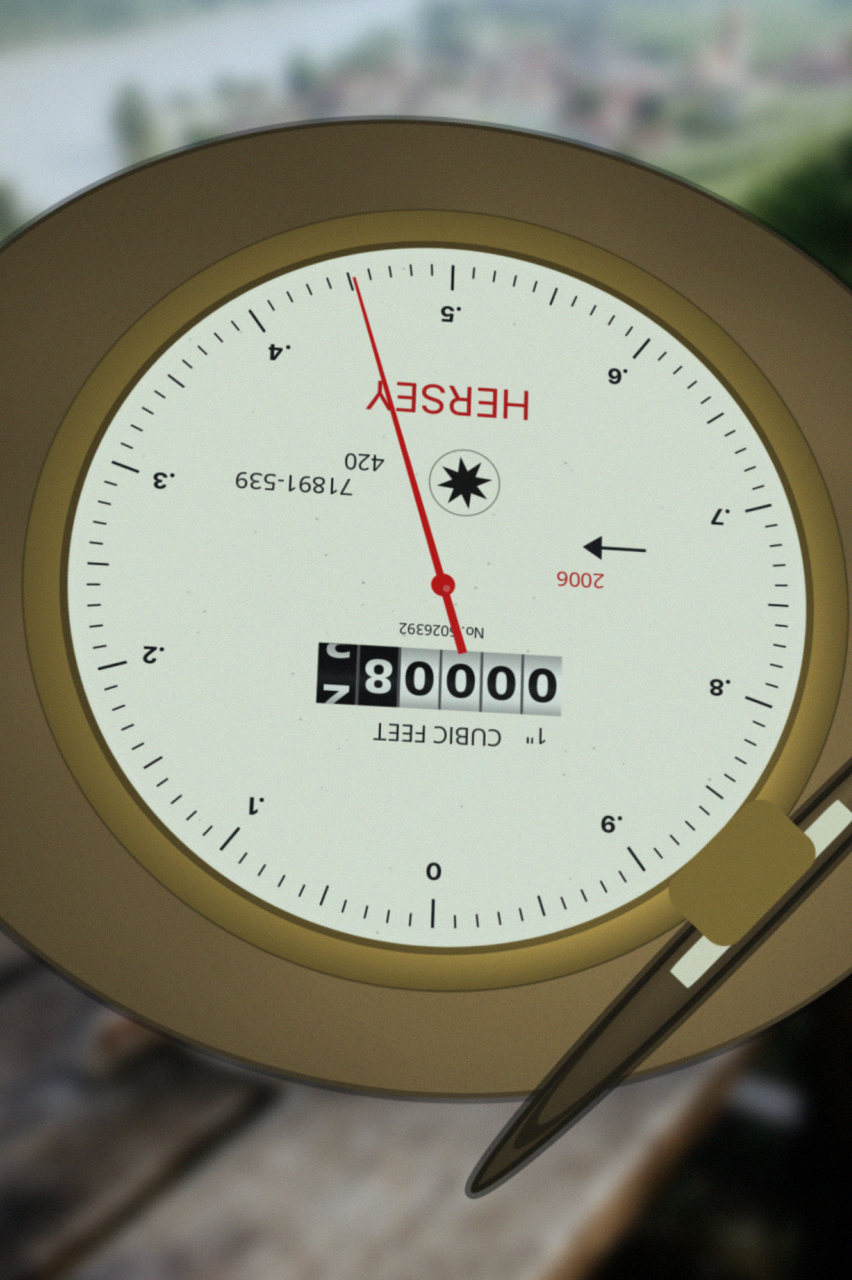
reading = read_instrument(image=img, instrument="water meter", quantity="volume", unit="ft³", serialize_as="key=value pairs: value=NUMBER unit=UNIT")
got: value=82.45 unit=ft³
